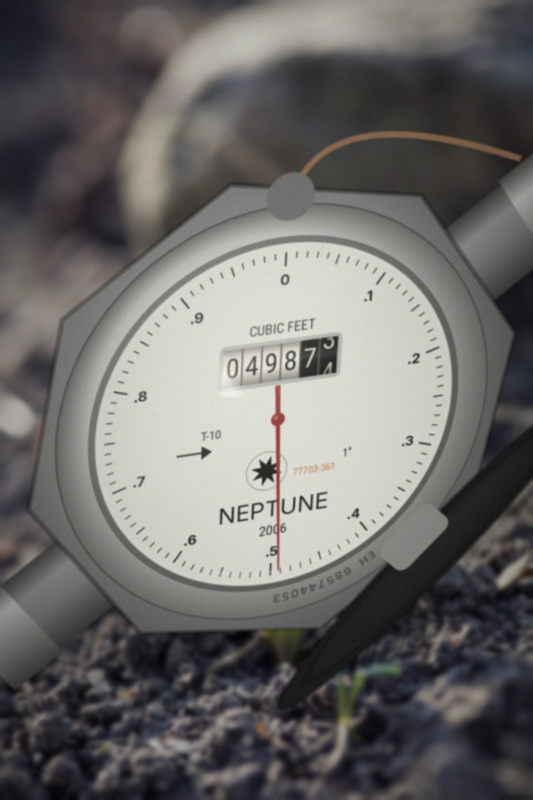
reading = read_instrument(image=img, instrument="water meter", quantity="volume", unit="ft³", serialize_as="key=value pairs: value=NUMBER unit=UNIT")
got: value=49873.49 unit=ft³
